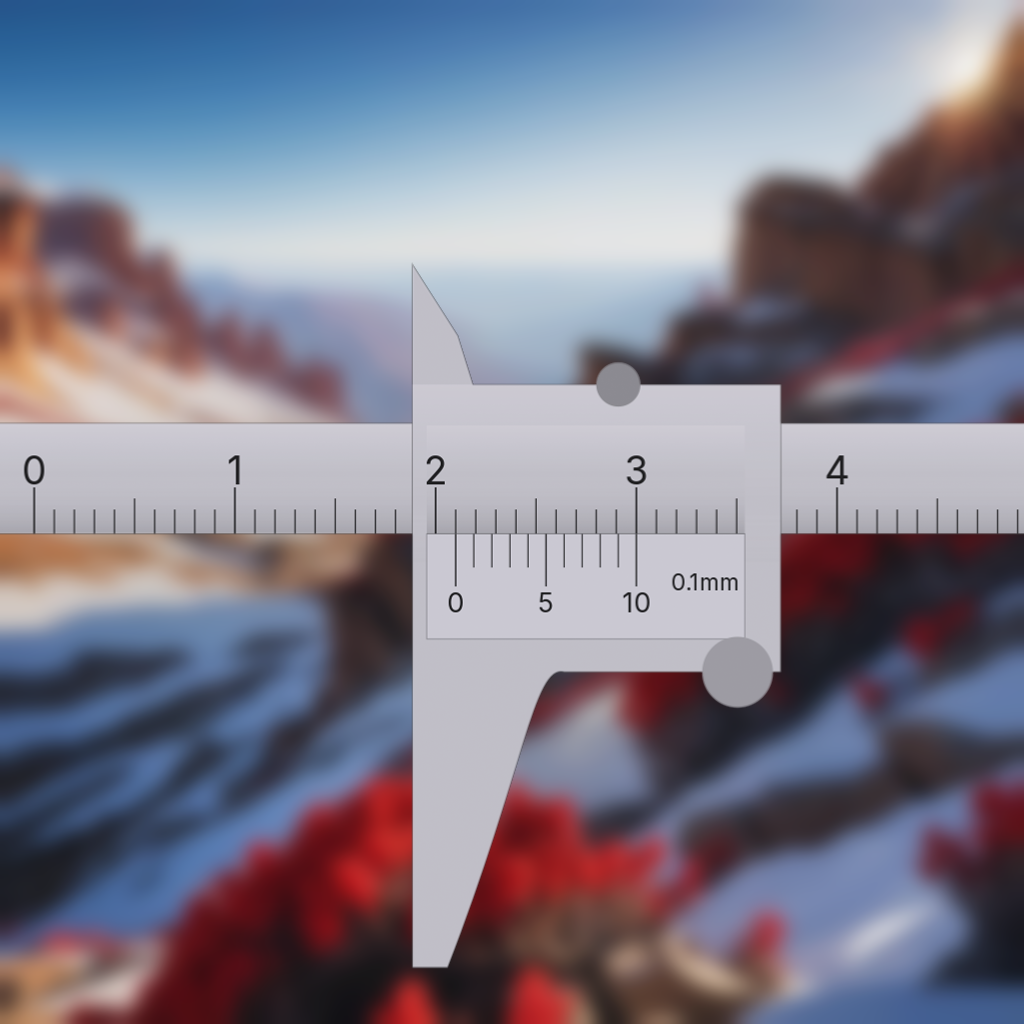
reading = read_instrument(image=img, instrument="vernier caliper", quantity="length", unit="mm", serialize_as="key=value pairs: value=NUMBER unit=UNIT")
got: value=21.0 unit=mm
